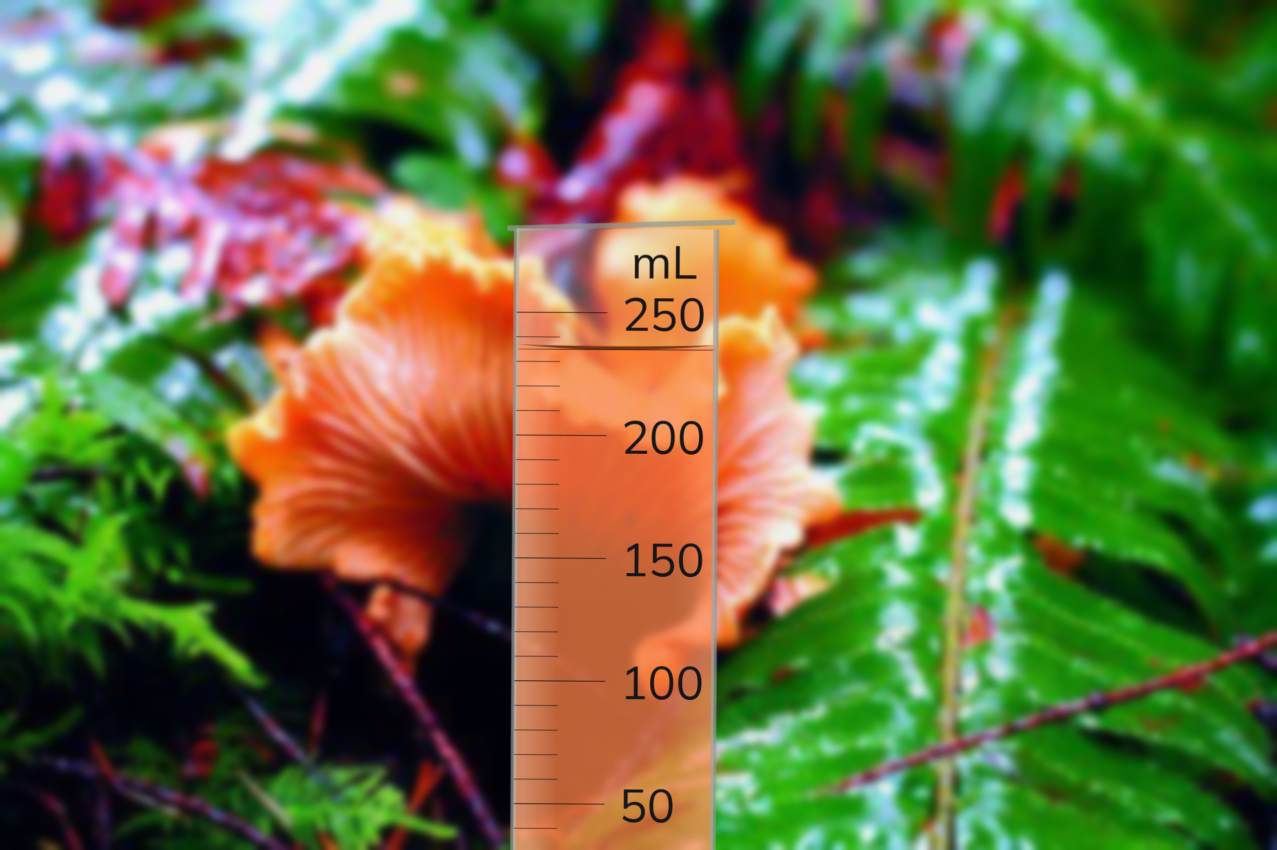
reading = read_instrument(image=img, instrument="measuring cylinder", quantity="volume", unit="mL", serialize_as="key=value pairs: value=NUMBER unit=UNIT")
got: value=235 unit=mL
